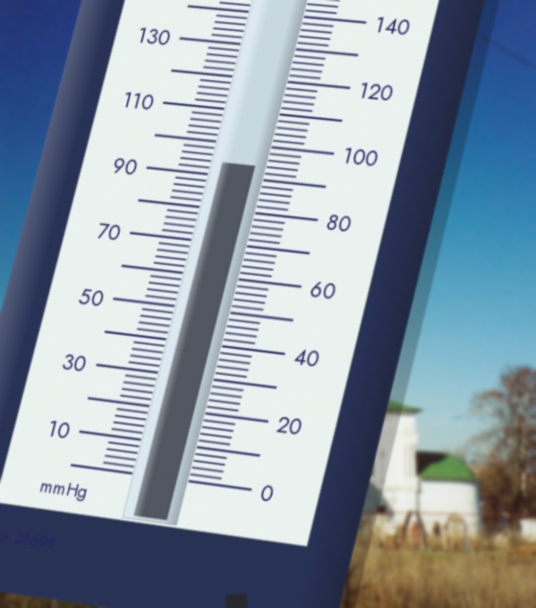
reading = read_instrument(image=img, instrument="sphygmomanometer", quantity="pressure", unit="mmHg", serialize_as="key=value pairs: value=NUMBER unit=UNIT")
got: value=94 unit=mmHg
